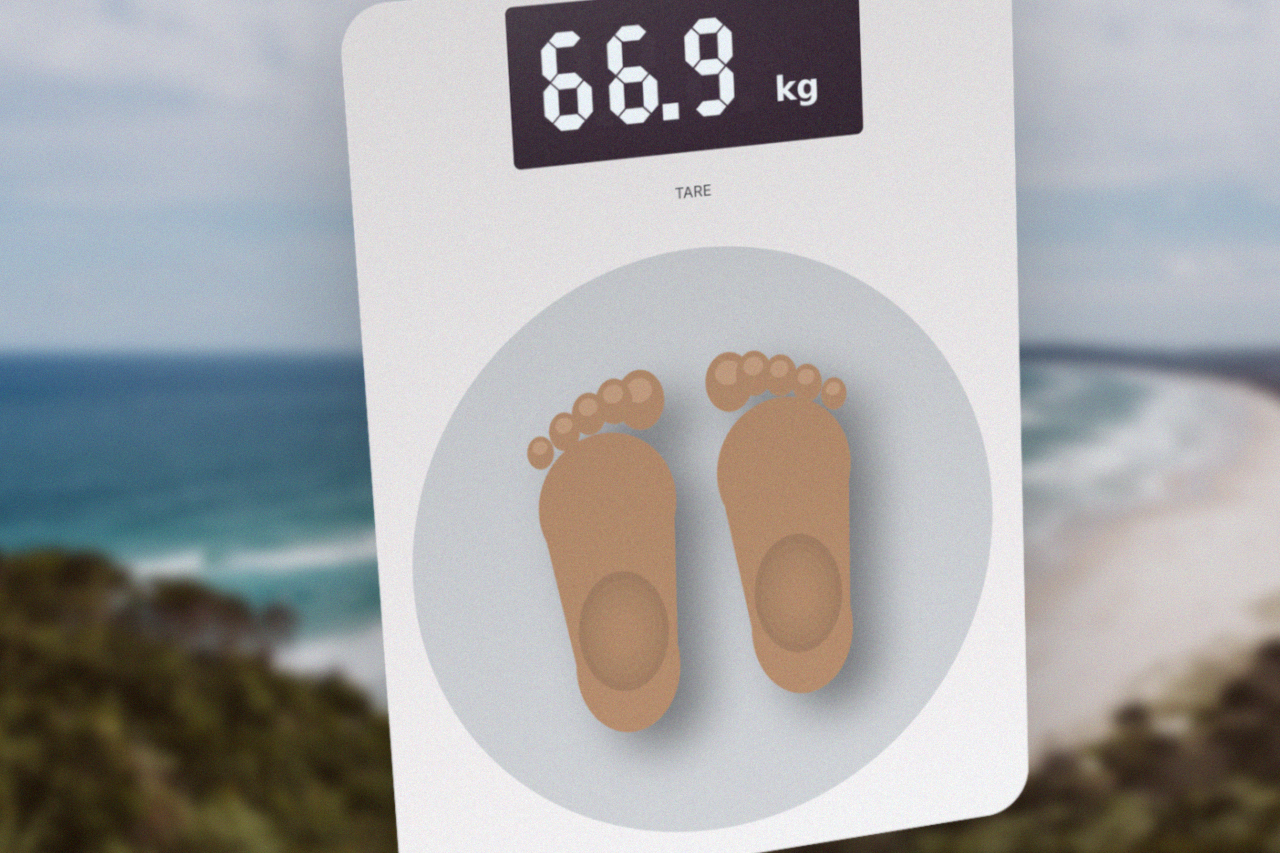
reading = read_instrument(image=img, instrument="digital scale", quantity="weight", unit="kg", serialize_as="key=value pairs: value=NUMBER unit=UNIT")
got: value=66.9 unit=kg
